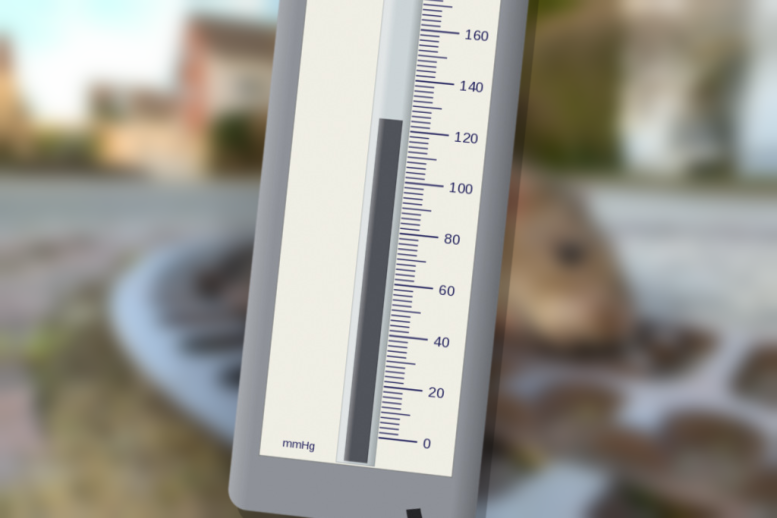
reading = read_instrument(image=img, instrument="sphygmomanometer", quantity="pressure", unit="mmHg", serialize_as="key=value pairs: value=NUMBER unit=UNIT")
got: value=124 unit=mmHg
